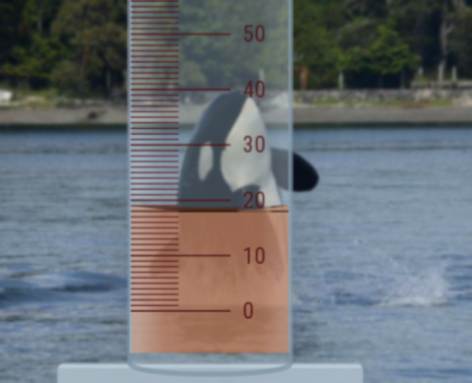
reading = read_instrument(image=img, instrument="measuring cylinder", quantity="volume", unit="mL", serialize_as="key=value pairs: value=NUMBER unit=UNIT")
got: value=18 unit=mL
